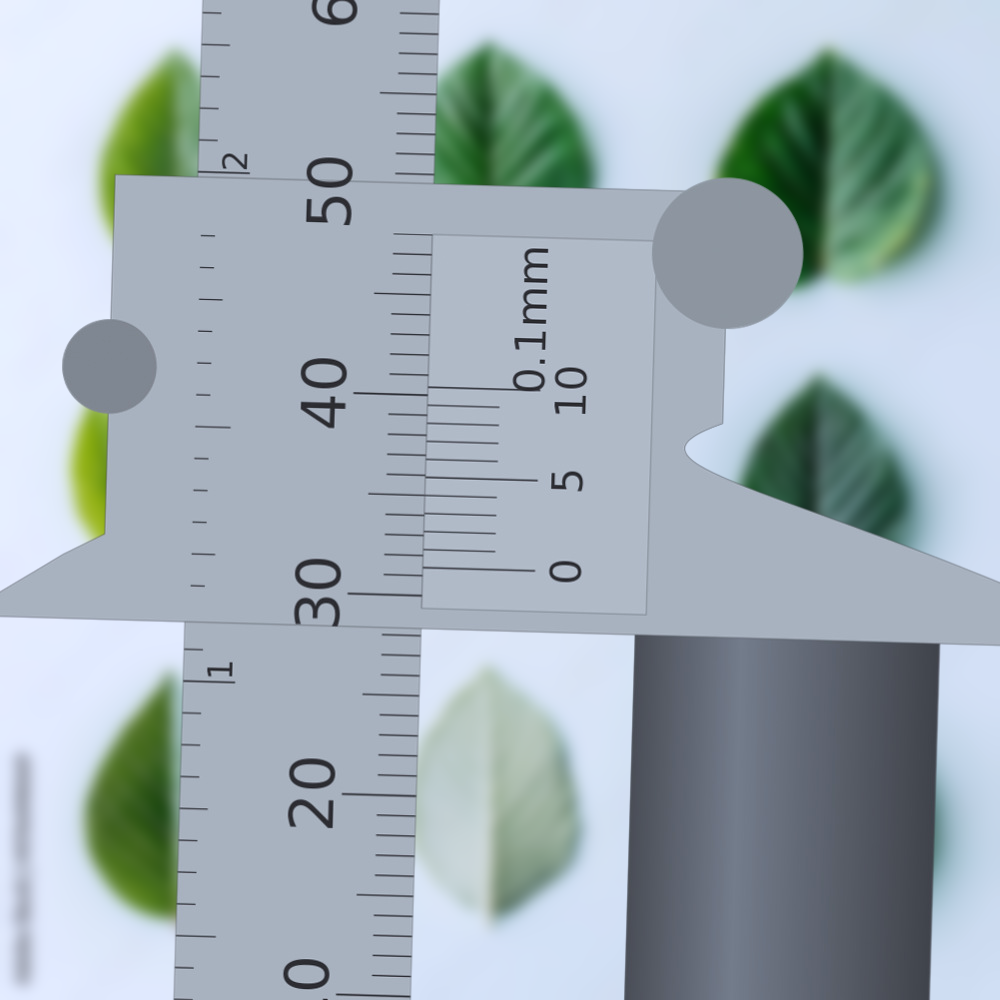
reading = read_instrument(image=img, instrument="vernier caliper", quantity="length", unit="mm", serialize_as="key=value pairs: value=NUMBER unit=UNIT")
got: value=31.4 unit=mm
